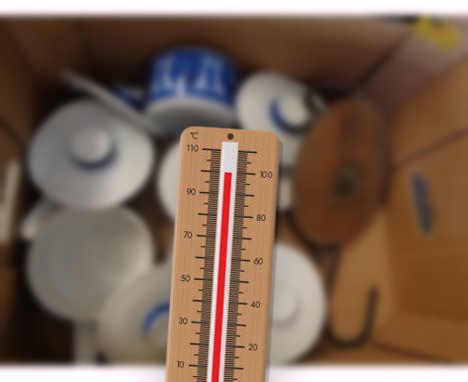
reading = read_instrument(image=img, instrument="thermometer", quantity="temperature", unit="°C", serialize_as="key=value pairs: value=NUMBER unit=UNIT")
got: value=100 unit=°C
